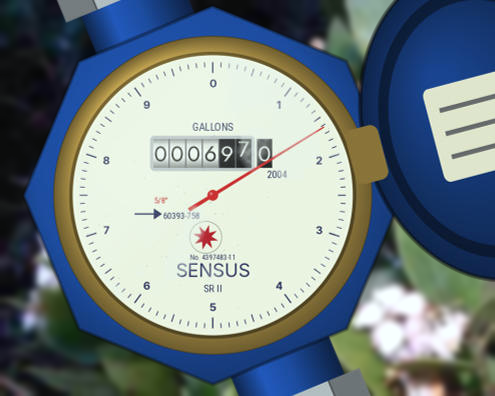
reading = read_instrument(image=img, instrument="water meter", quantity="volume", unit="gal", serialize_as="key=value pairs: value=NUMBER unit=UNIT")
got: value=6971.6 unit=gal
